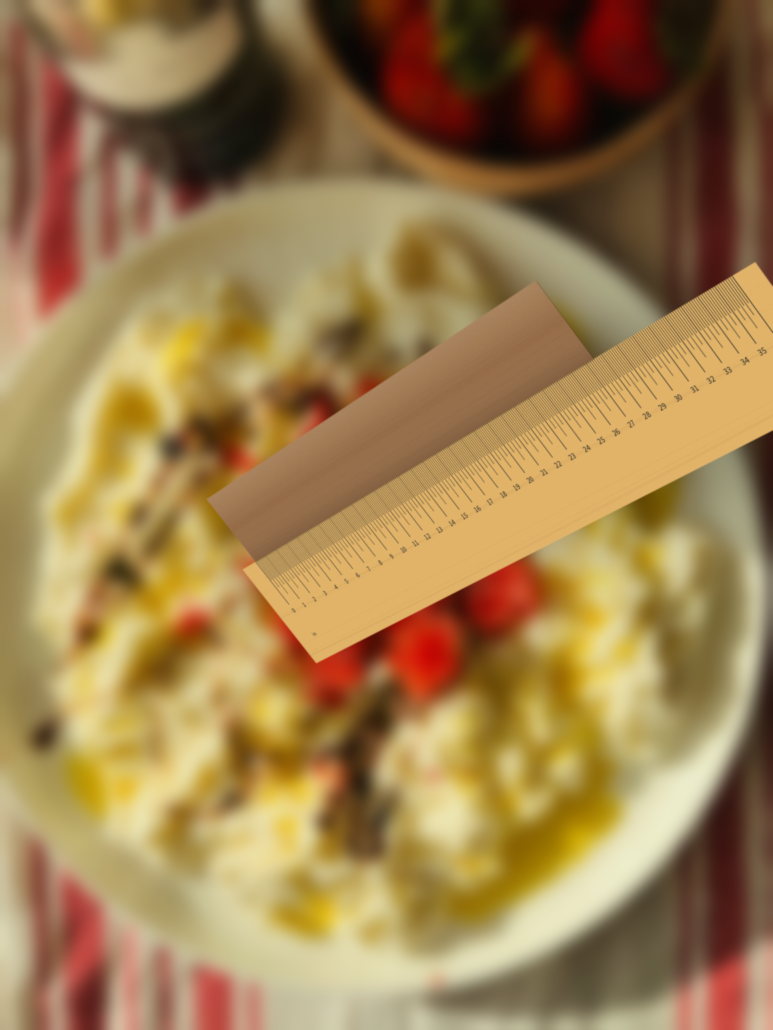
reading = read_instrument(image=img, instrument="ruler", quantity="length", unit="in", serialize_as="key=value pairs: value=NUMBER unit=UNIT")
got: value=27.5 unit=in
